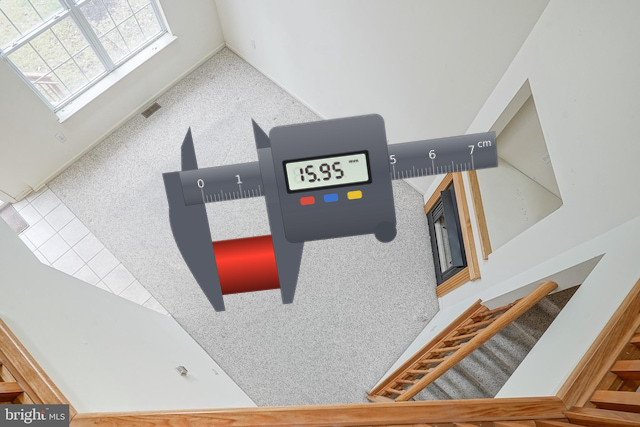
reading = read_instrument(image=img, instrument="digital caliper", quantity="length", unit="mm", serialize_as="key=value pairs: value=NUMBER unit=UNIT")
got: value=15.95 unit=mm
